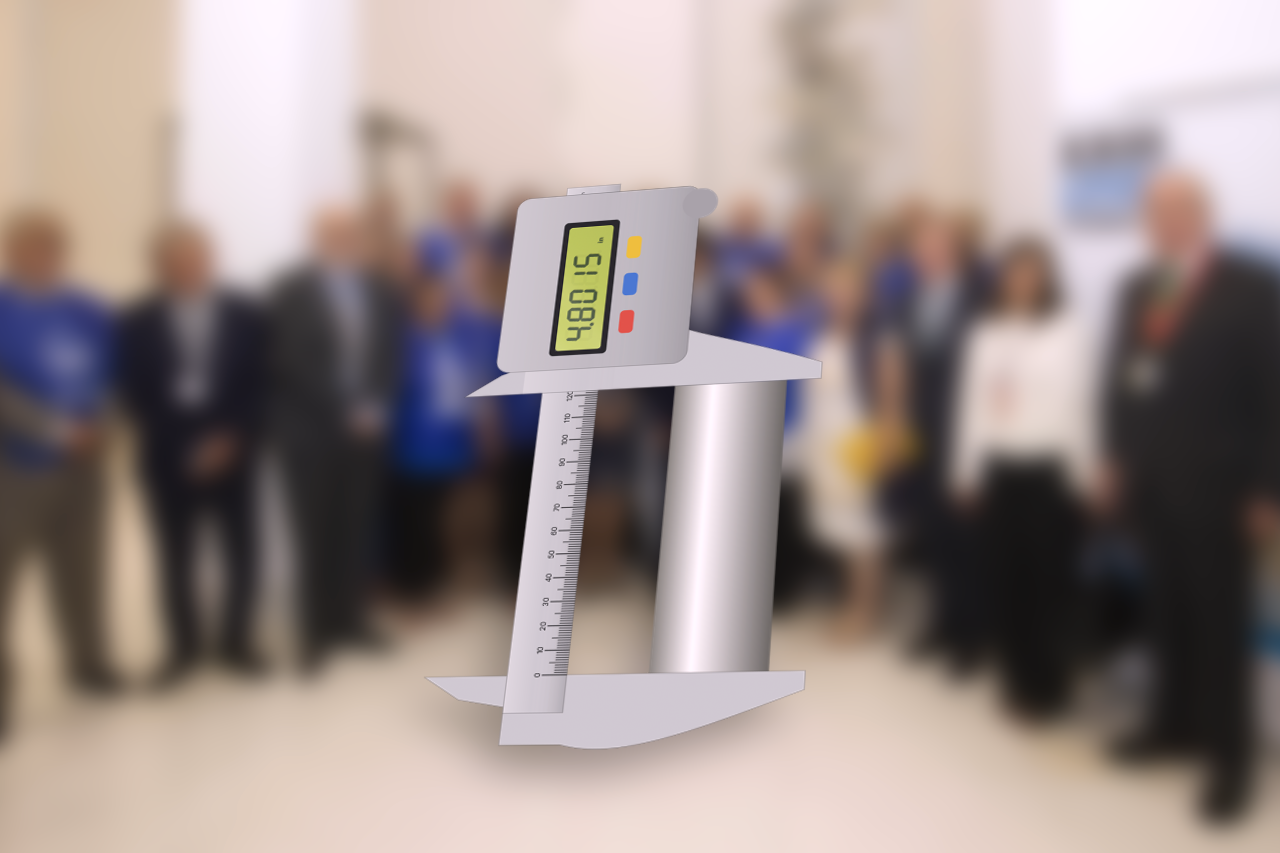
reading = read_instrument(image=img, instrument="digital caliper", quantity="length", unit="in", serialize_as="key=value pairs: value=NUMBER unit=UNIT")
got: value=4.8015 unit=in
